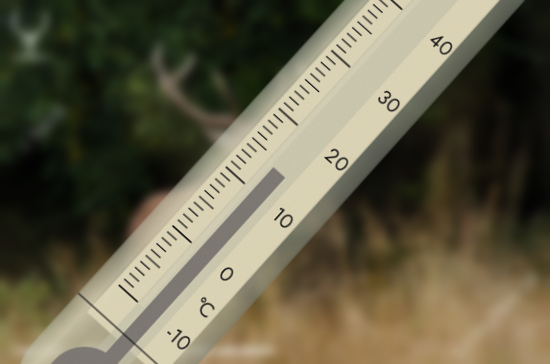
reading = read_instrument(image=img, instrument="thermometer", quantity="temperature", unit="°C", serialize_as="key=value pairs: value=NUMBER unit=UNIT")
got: value=14 unit=°C
